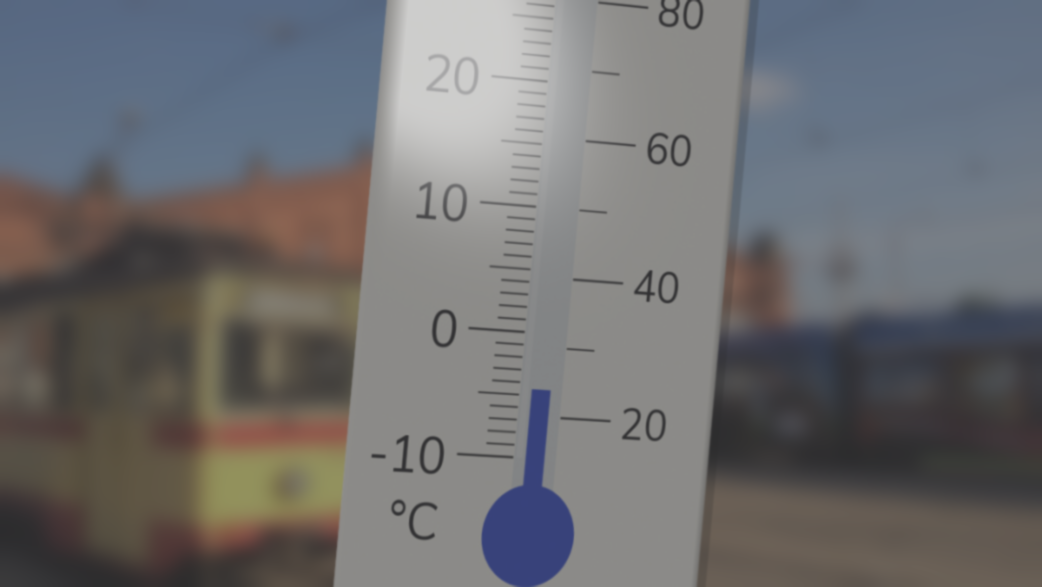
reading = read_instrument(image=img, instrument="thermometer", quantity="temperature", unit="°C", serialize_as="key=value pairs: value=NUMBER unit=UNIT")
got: value=-4.5 unit=°C
